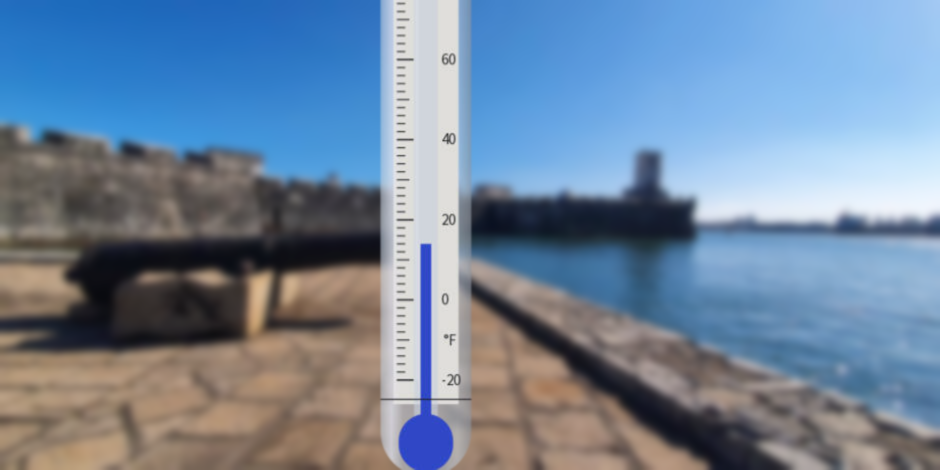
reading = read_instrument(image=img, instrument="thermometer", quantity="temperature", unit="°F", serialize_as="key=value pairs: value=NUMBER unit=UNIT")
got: value=14 unit=°F
